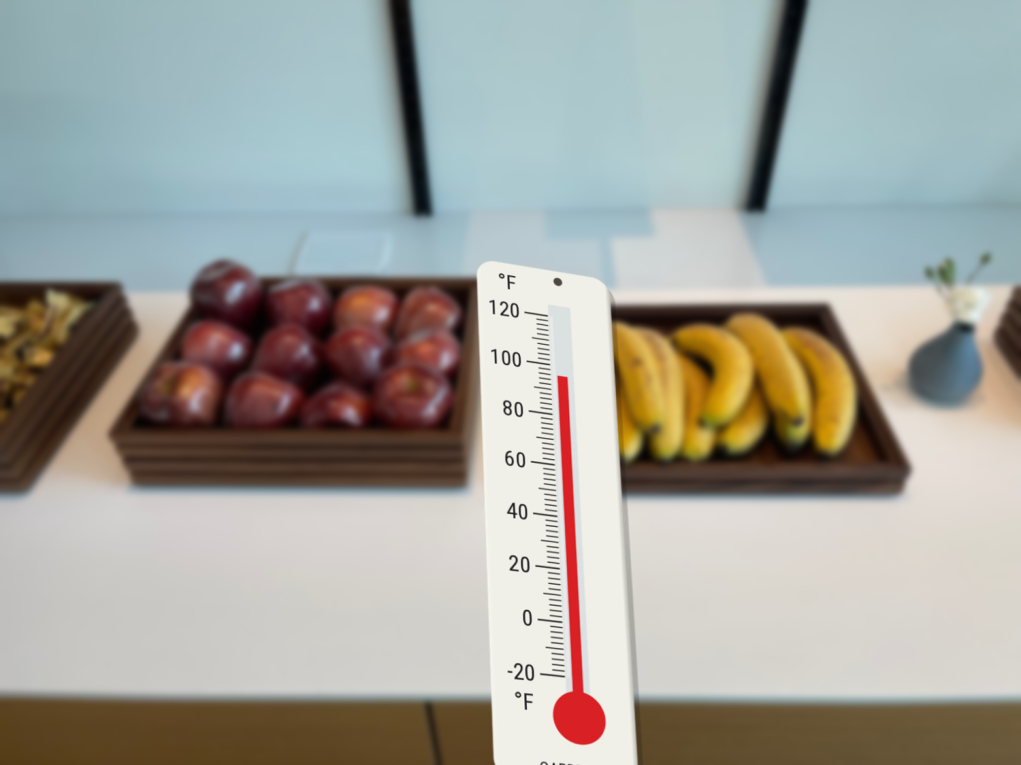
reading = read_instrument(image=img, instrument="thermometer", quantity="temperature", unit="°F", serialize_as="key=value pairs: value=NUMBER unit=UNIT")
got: value=96 unit=°F
